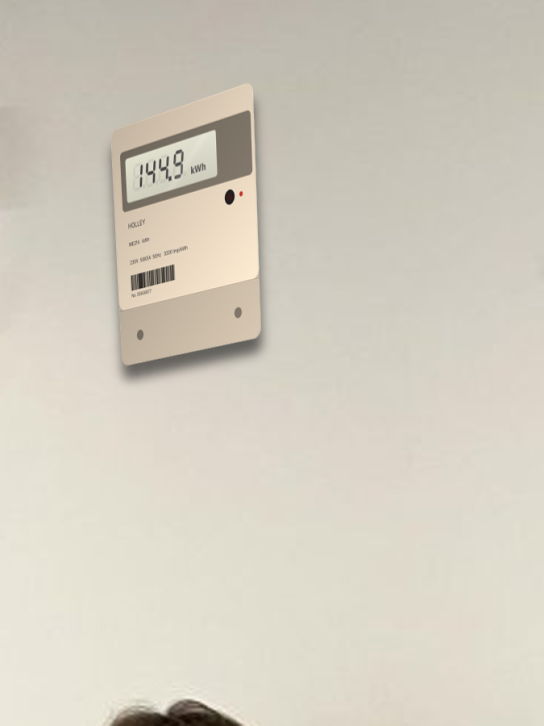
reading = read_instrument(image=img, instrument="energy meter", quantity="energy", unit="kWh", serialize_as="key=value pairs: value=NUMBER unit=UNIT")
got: value=144.9 unit=kWh
